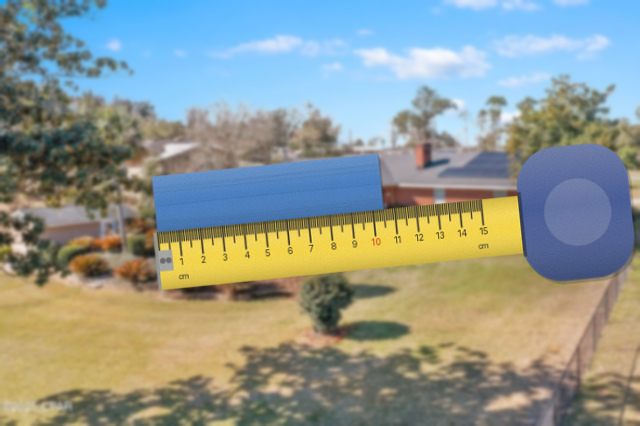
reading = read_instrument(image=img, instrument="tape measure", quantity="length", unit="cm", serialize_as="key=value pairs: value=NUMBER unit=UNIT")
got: value=10.5 unit=cm
